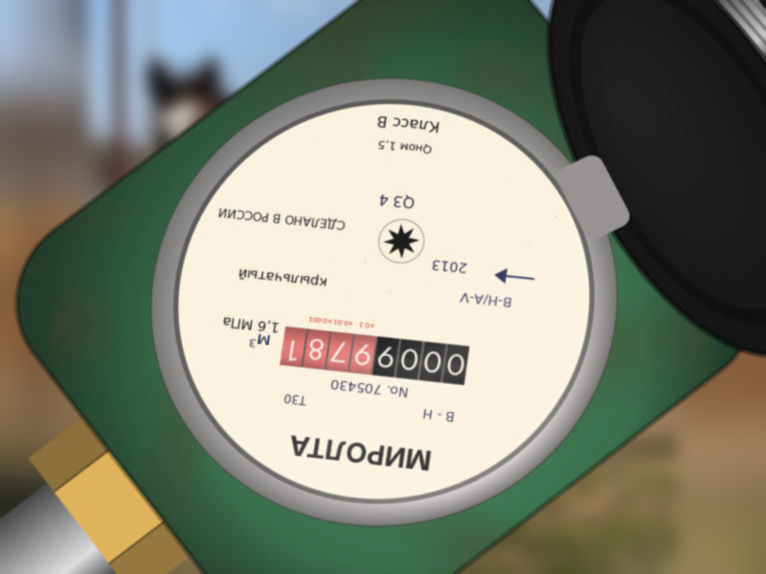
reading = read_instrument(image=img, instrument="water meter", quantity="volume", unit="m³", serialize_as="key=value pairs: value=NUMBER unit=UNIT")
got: value=9.9781 unit=m³
